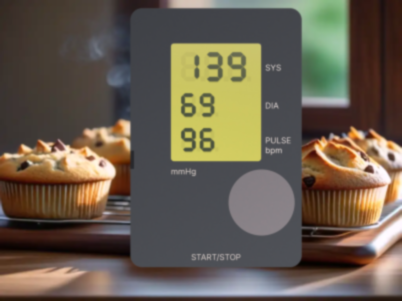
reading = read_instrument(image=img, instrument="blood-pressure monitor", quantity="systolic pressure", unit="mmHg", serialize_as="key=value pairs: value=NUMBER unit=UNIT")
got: value=139 unit=mmHg
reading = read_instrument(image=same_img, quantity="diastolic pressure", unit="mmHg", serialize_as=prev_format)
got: value=69 unit=mmHg
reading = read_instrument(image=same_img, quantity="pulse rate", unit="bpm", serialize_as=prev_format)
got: value=96 unit=bpm
